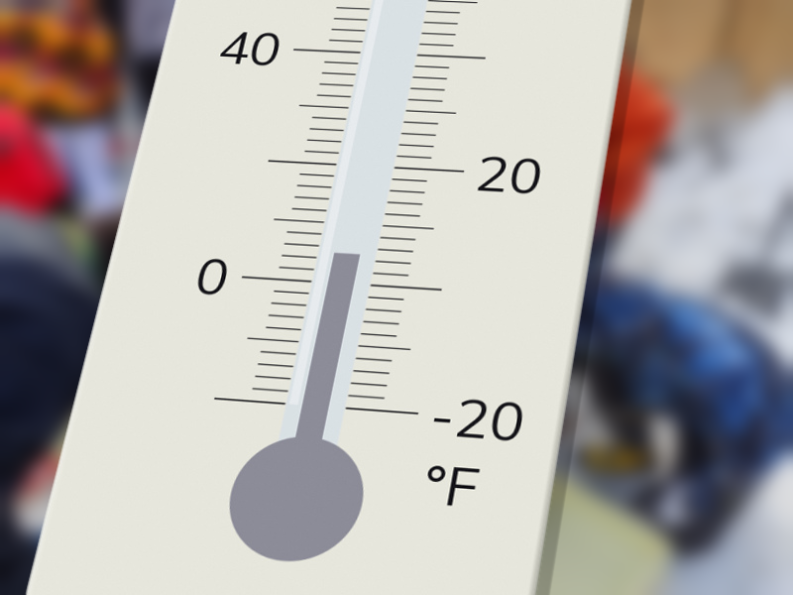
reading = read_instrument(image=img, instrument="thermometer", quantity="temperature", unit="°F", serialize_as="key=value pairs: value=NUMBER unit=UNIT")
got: value=5 unit=°F
